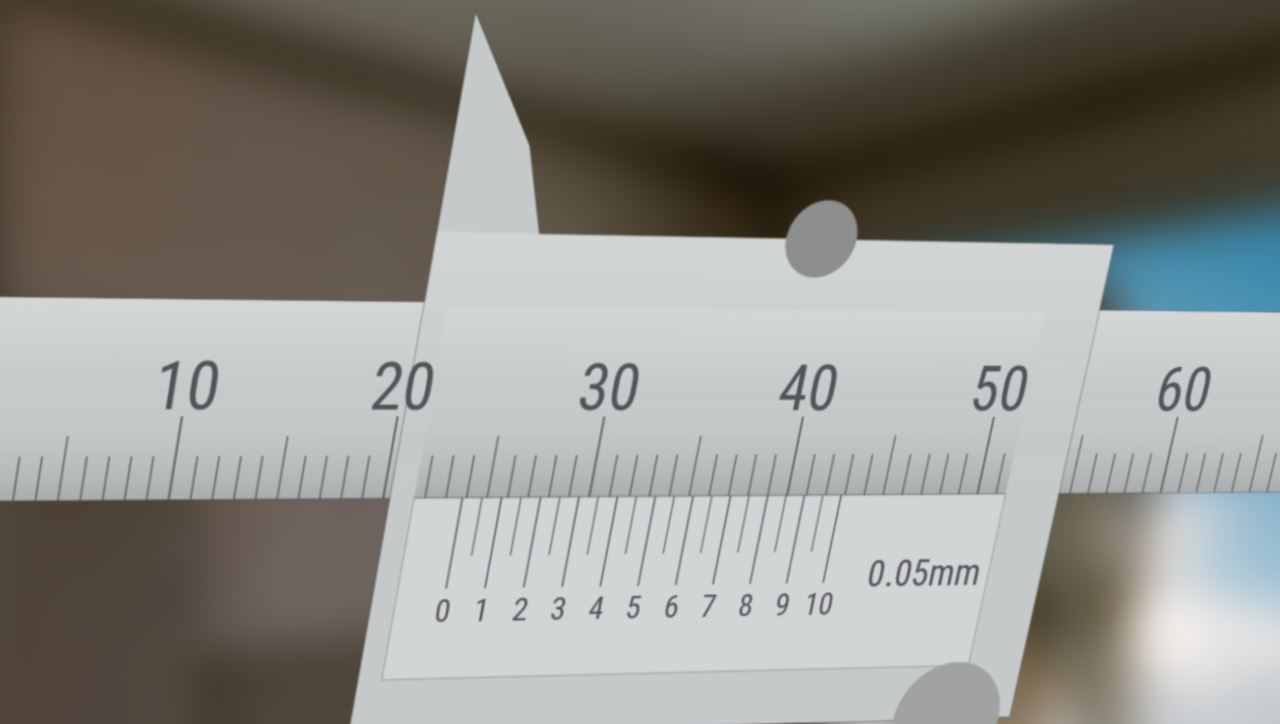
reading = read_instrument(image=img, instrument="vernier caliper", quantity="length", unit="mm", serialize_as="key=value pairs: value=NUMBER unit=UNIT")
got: value=23.8 unit=mm
